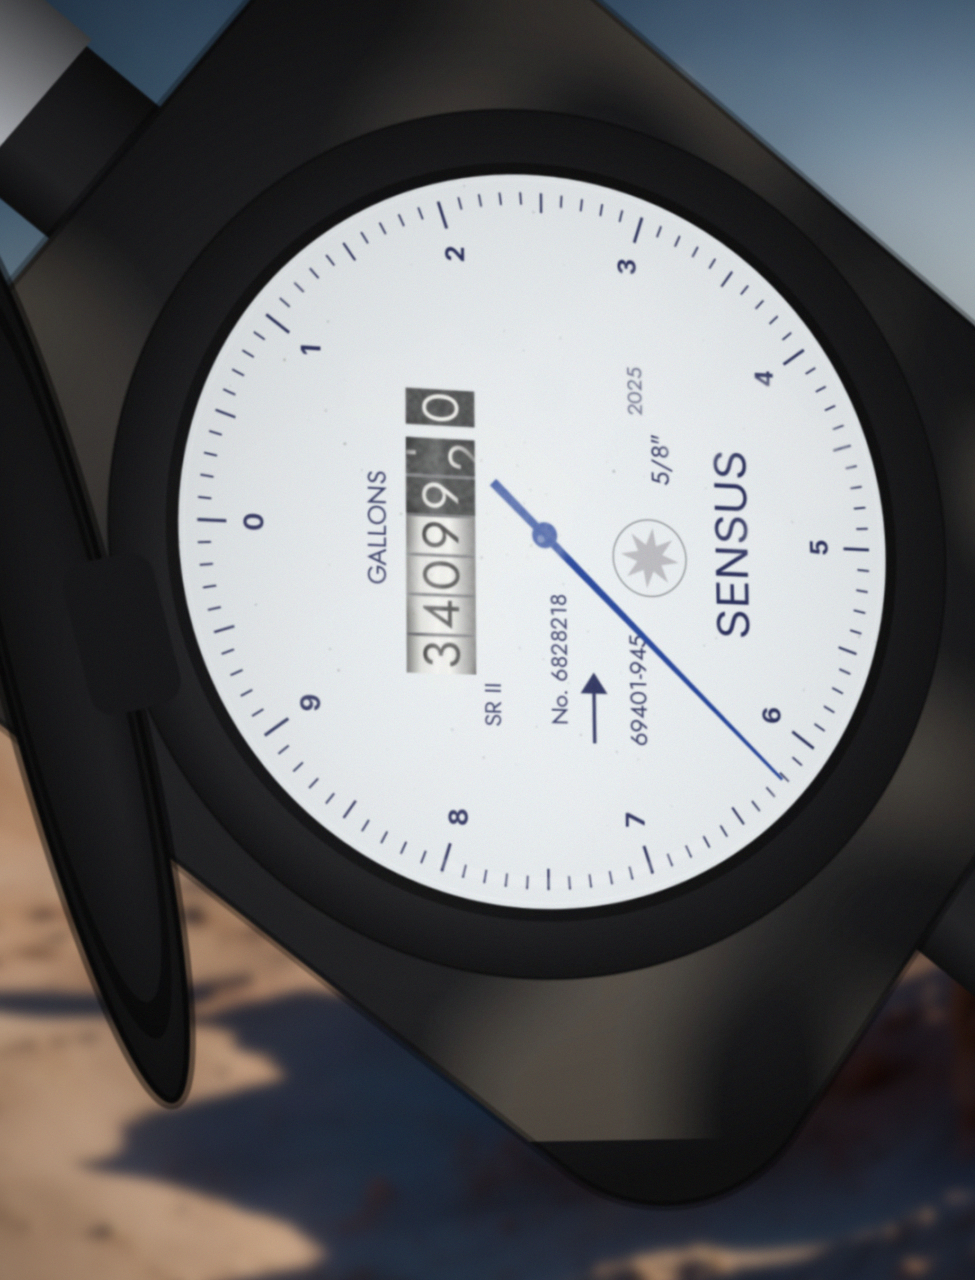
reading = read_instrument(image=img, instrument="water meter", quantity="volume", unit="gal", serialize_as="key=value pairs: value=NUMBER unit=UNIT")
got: value=3409916.2 unit=gal
